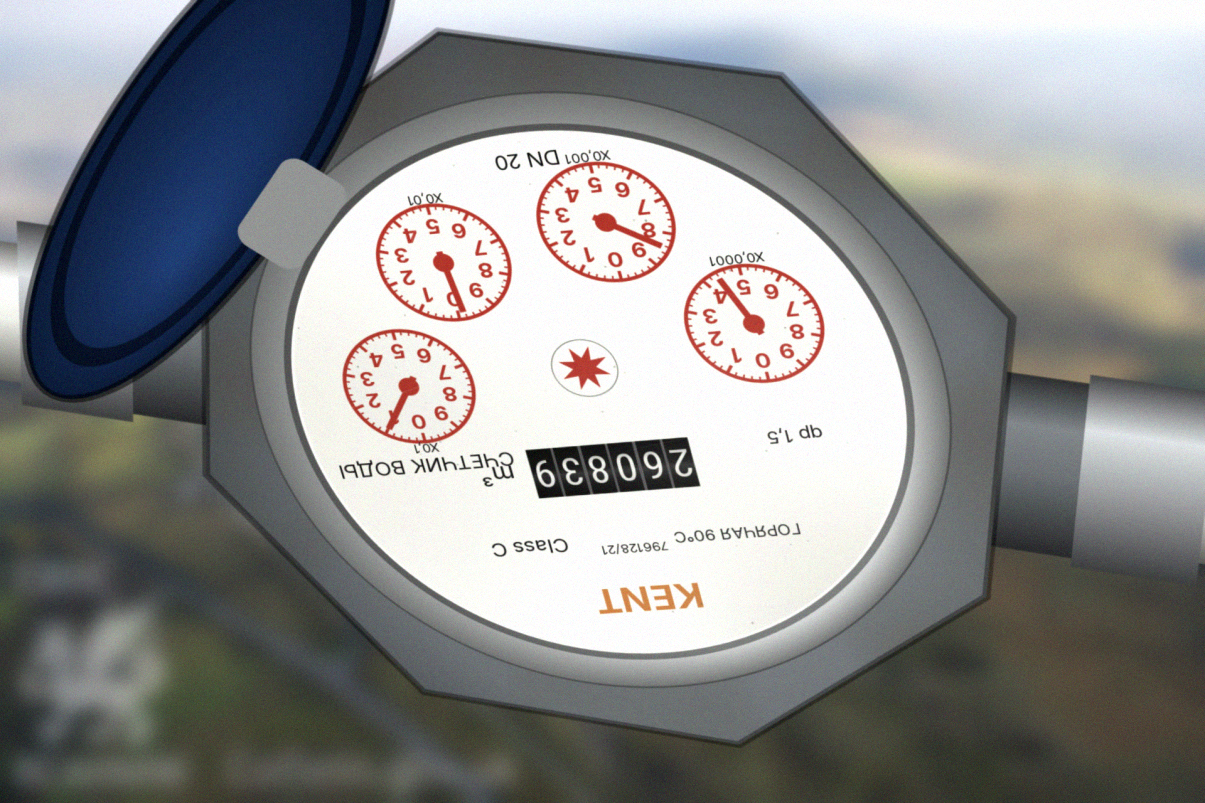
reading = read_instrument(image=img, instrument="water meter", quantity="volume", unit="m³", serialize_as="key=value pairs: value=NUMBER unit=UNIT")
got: value=260839.0984 unit=m³
